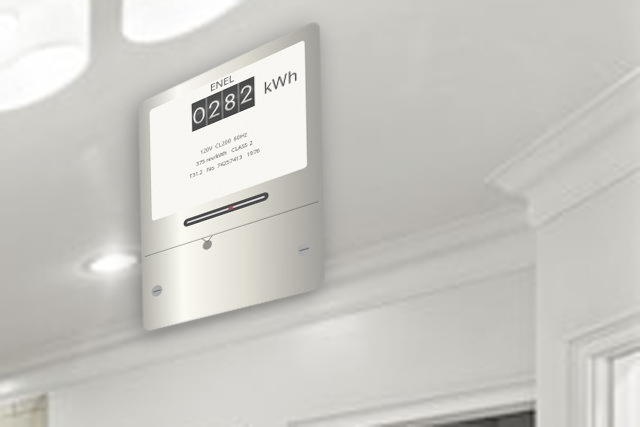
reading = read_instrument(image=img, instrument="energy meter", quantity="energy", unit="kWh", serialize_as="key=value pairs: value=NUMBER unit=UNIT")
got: value=282 unit=kWh
